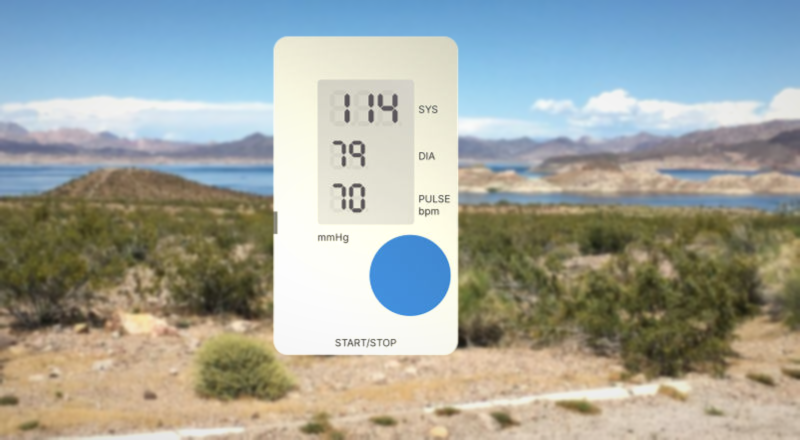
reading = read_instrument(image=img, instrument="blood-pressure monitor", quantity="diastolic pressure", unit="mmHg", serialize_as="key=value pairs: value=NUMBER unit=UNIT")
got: value=79 unit=mmHg
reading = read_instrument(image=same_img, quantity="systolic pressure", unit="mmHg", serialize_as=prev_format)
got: value=114 unit=mmHg
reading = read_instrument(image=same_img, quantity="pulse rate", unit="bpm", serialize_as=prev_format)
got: value=70 unit=bpm
